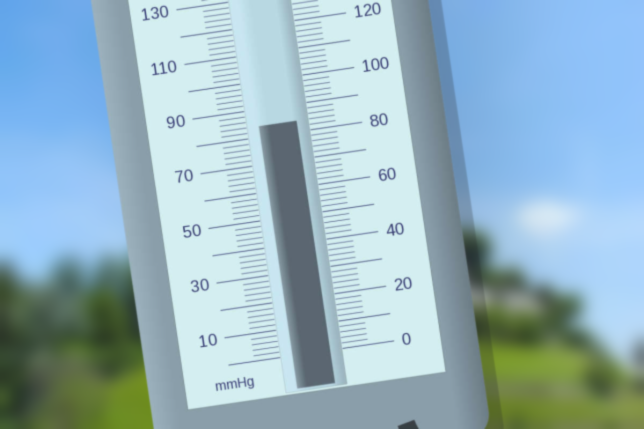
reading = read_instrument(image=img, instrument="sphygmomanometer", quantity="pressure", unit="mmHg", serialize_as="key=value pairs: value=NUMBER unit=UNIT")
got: value=84 unit=mmHg
